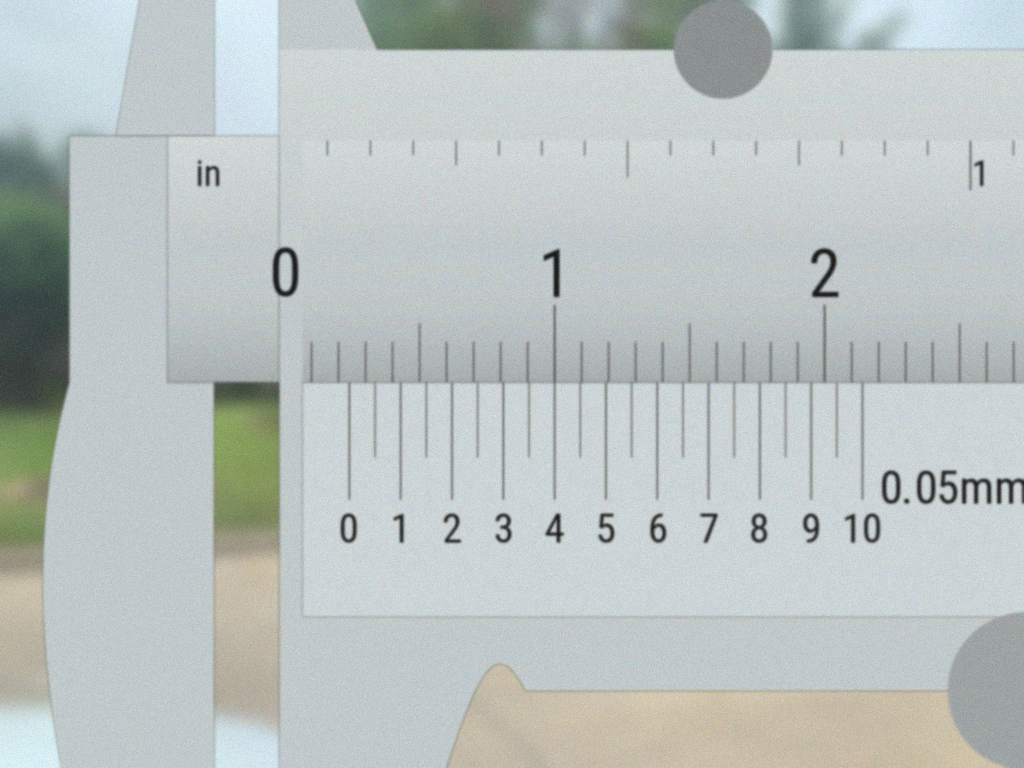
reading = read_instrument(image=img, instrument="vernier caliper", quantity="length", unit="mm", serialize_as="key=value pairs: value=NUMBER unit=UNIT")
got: value=2.4 unit=mm
